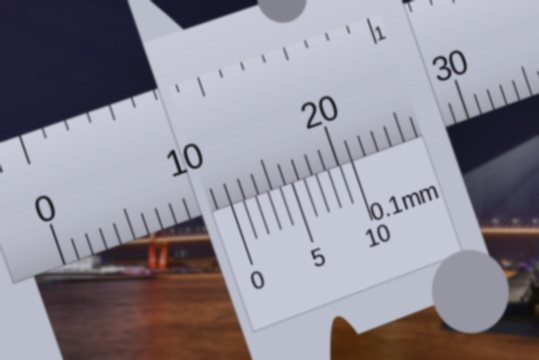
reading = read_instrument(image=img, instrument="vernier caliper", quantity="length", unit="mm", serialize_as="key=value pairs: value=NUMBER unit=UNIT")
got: value=12.0 unit=mm
